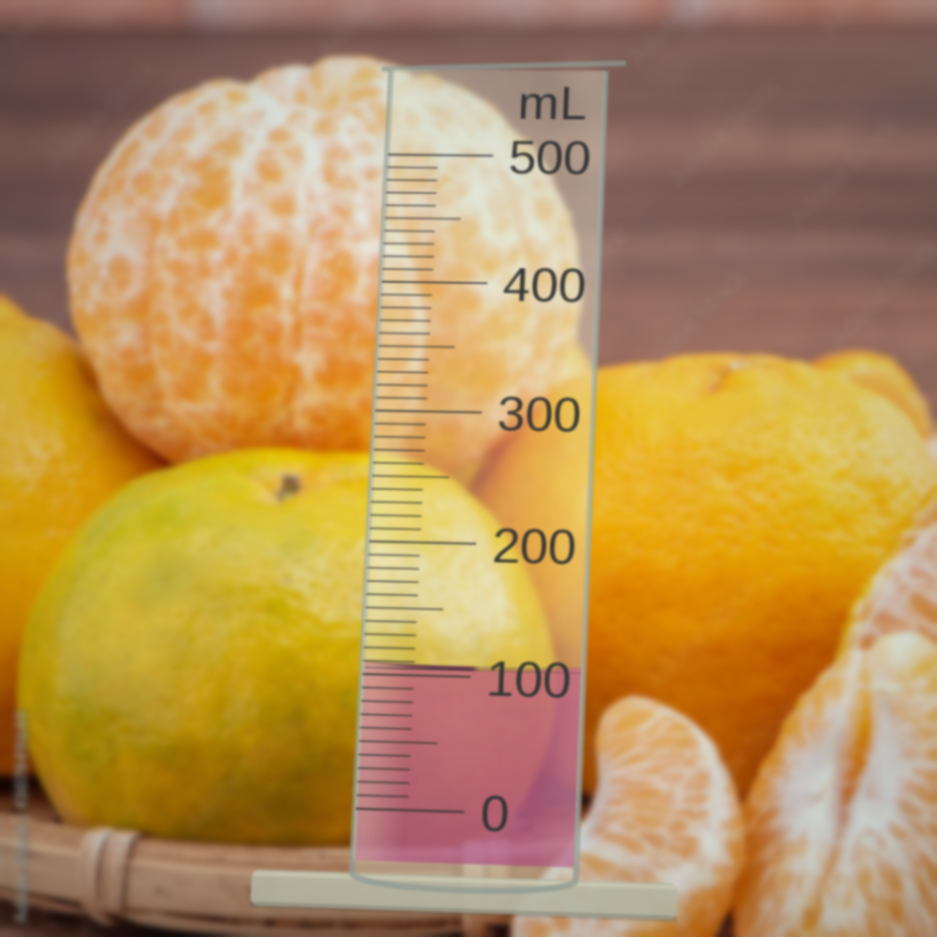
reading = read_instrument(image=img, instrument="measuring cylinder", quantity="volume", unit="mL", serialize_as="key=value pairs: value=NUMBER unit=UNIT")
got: value=105 unit=mL
